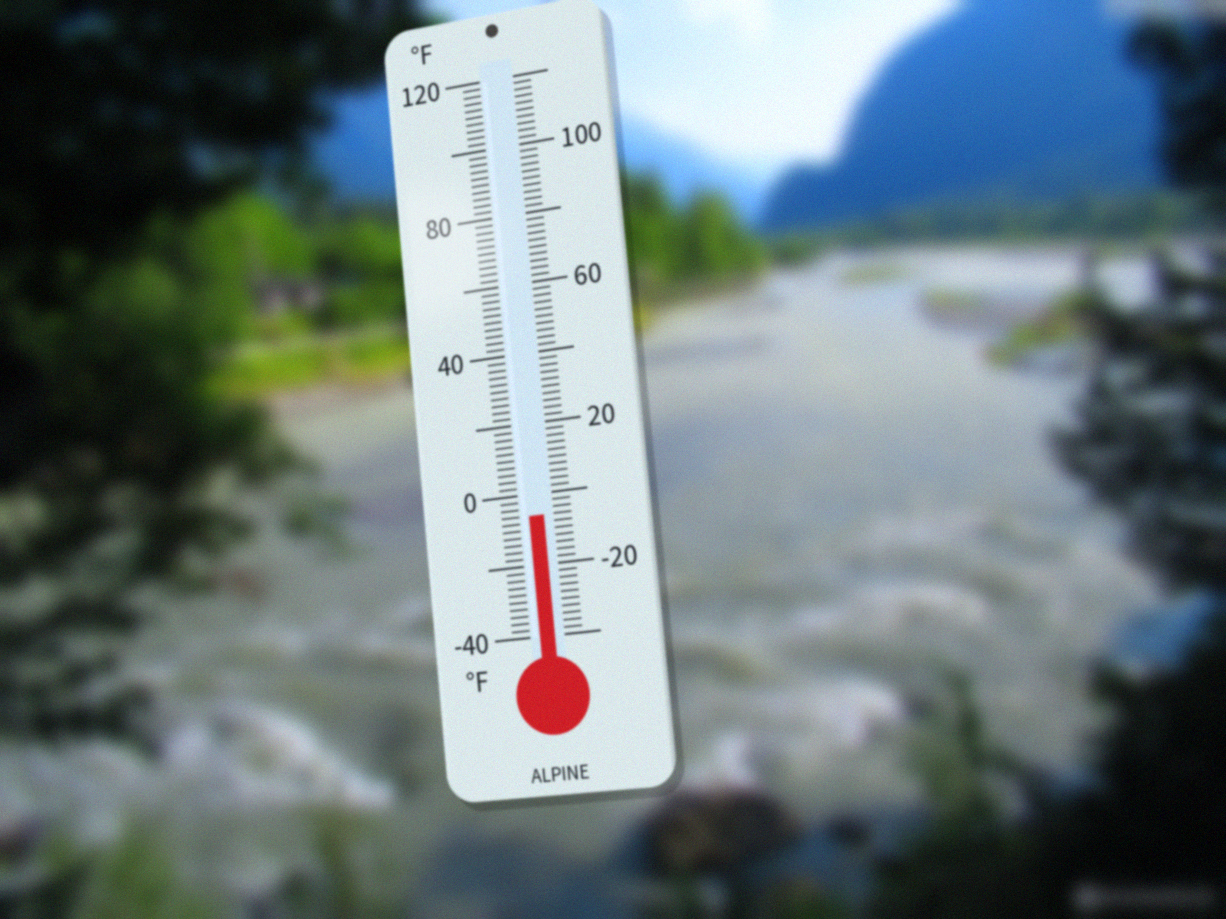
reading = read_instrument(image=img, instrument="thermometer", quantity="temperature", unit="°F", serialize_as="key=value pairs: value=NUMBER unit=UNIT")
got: value=-6 unit=°F
